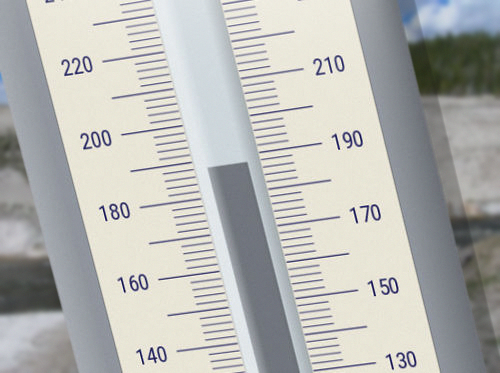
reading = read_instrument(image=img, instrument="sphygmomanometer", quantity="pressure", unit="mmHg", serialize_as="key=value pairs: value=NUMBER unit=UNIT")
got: value=188 unit=mmHg
